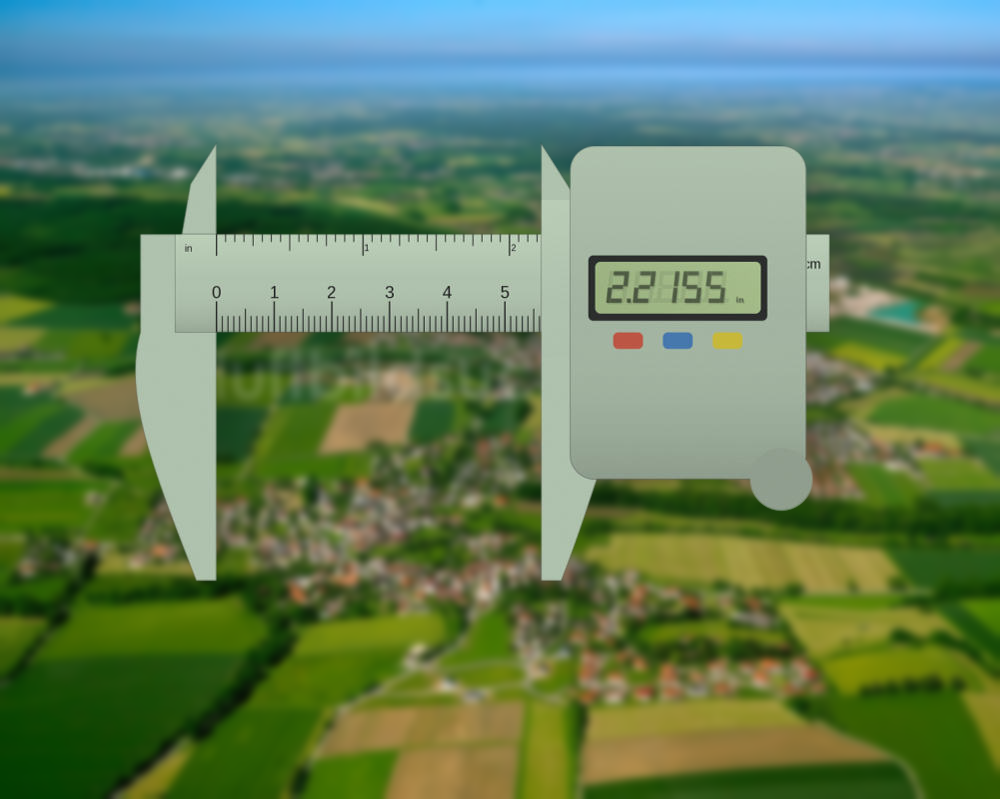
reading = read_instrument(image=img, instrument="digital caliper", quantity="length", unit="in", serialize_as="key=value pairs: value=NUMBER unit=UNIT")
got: value=2.2155 unit=in
